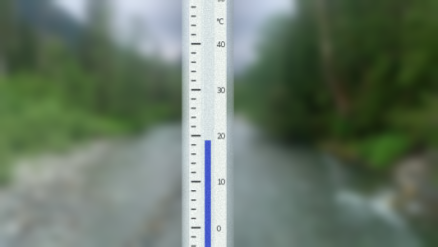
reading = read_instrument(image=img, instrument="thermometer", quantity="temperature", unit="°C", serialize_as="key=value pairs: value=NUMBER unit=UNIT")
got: value=19 unit=°C
